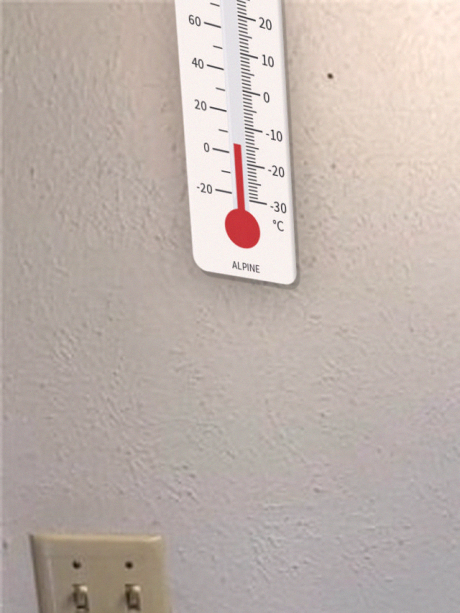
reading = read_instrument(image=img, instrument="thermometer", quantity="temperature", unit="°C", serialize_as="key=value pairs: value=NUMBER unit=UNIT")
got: value=-15 unit=°C
